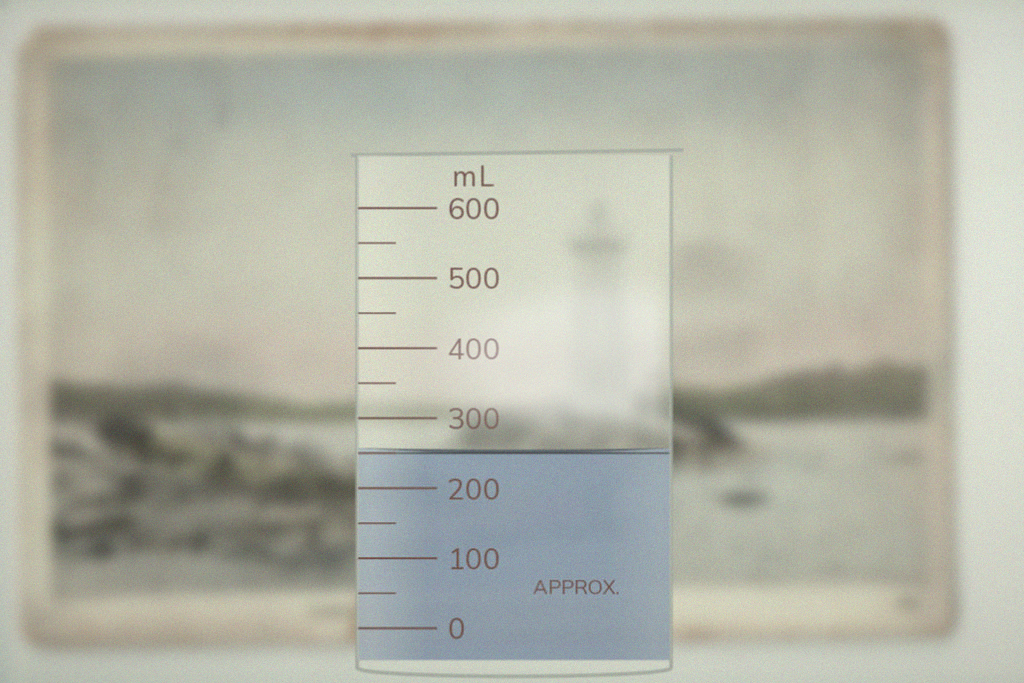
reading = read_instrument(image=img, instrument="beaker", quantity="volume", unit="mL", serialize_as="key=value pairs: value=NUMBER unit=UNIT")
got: value=250 unit=mL
